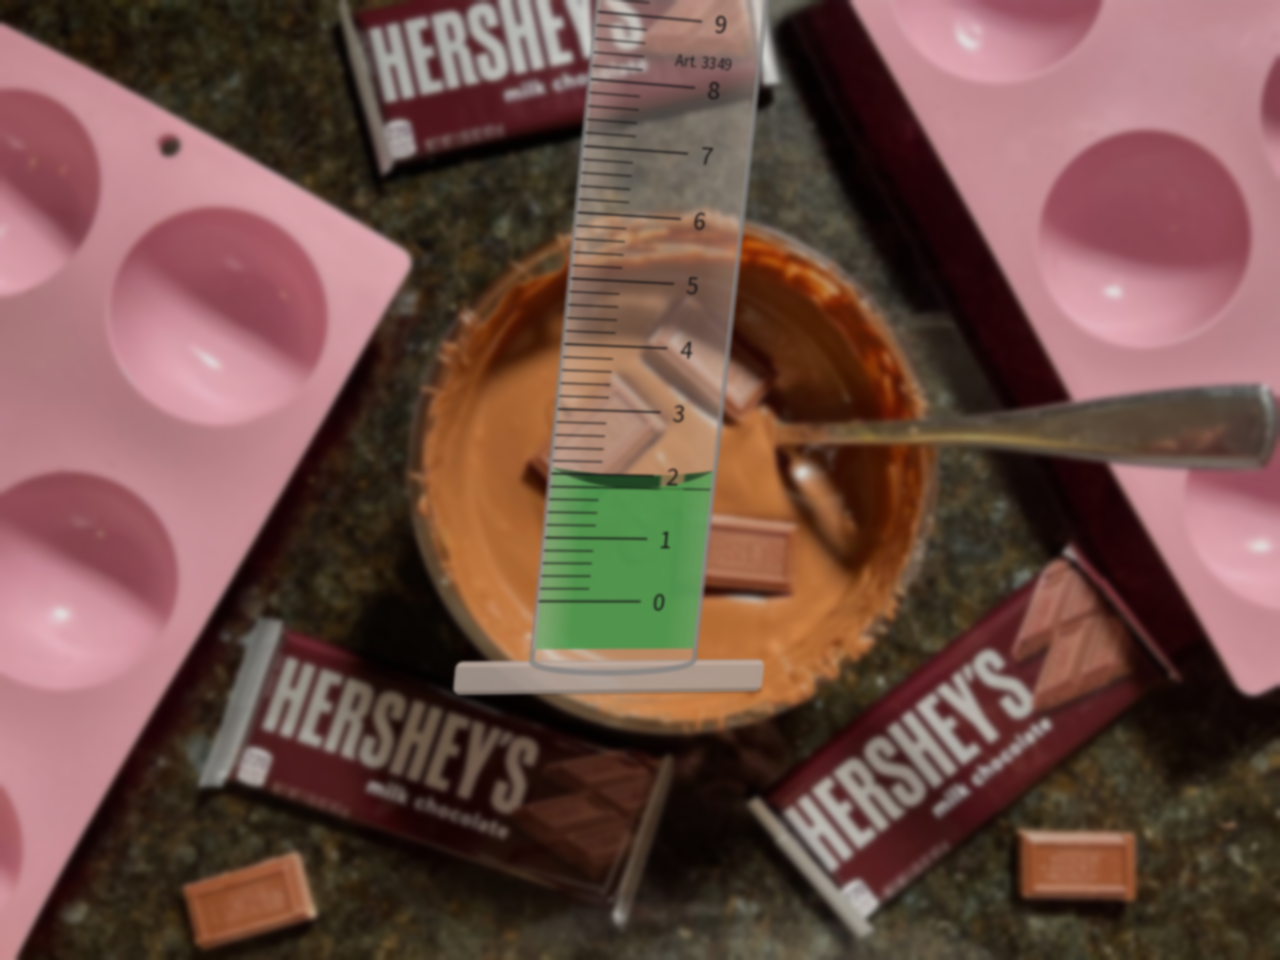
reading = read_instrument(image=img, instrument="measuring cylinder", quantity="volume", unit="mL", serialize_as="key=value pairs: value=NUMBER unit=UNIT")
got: value=1.8 unit=mL
